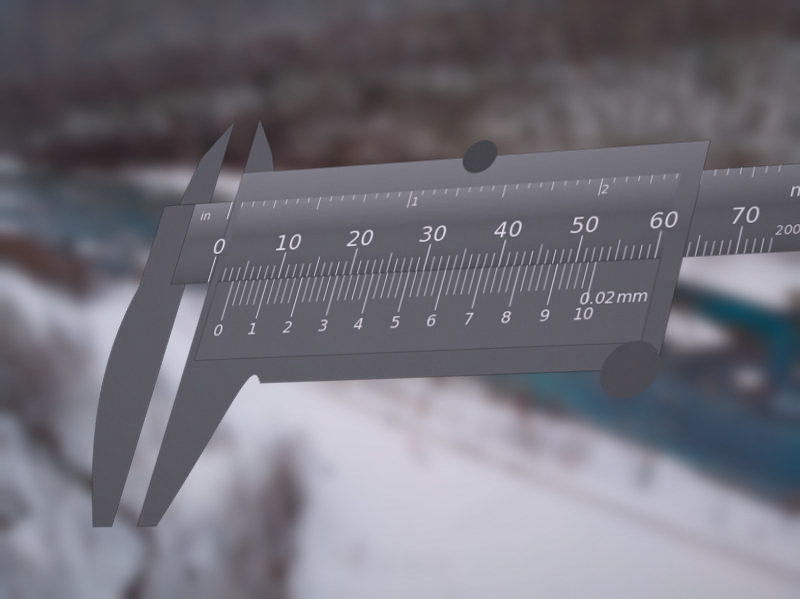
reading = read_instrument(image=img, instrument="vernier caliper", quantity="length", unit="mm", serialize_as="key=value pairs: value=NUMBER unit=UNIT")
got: value=3.6 unit=mm
